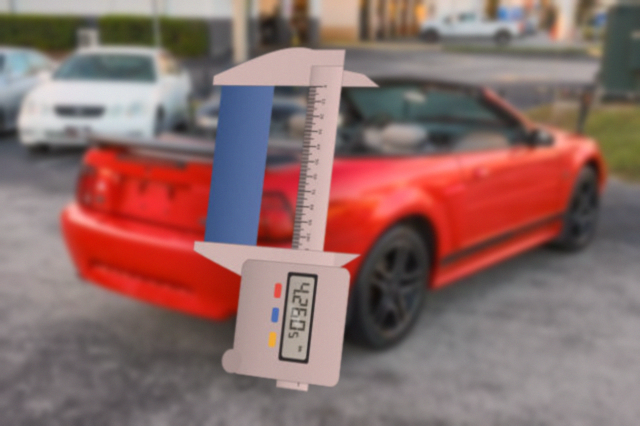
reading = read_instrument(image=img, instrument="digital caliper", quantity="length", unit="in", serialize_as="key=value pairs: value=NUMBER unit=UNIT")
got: value=4.2605 unit=in
